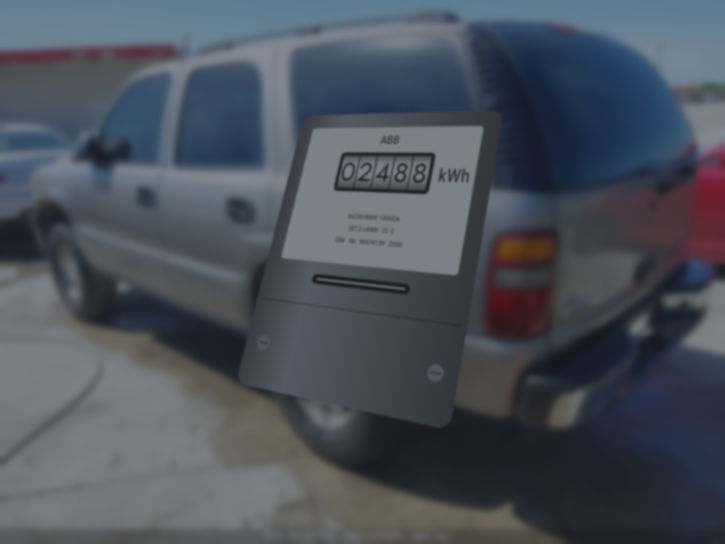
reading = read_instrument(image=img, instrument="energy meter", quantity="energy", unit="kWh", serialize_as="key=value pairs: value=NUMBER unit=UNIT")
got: value=2488 unit=kWh
